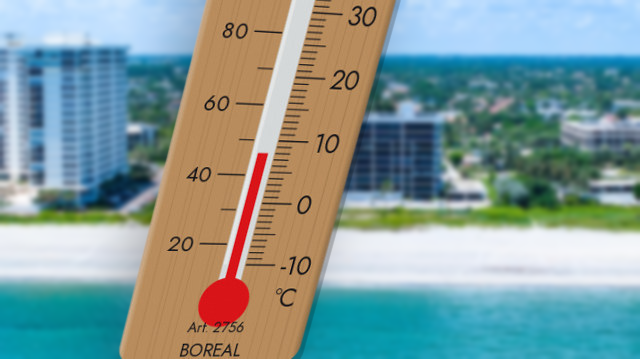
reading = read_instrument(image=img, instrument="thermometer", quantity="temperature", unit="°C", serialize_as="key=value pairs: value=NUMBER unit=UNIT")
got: value=8 unit=°C
